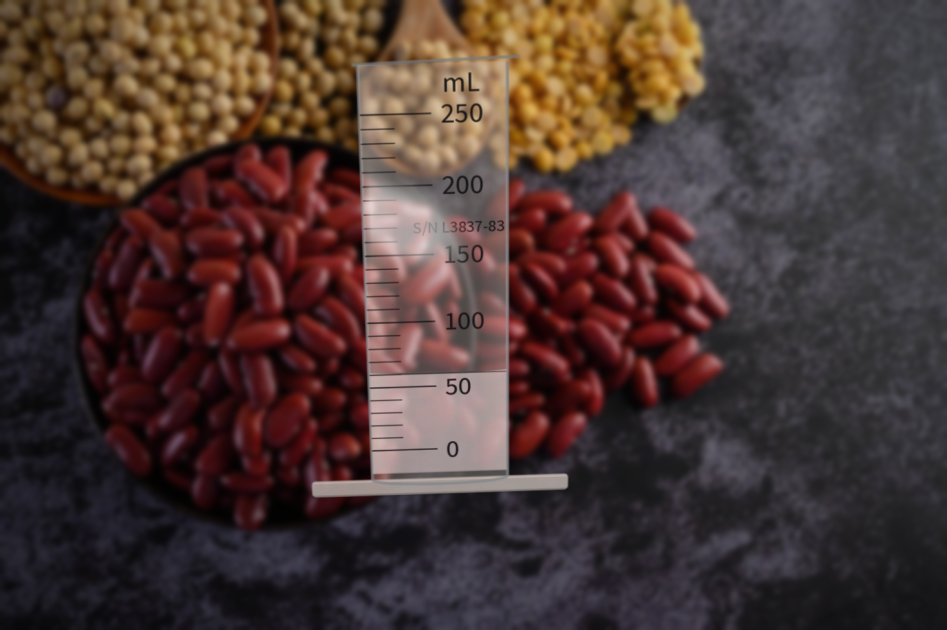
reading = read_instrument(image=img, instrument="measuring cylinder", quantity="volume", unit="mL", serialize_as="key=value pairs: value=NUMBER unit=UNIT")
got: value=60 unit=mL
